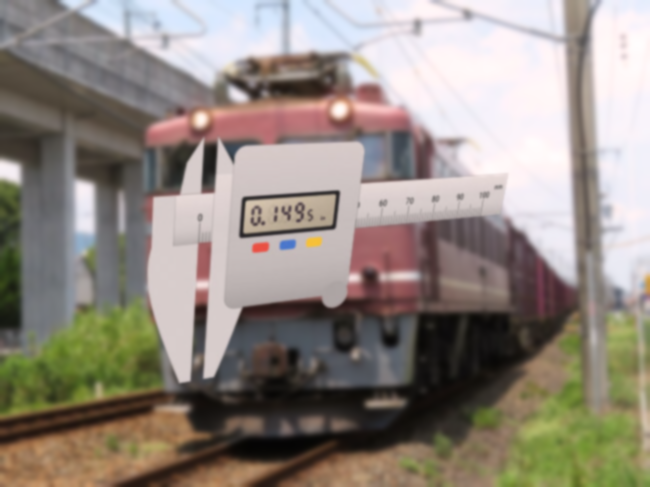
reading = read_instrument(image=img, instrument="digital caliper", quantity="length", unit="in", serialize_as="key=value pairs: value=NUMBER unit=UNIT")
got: value=0.1495 unit=in
